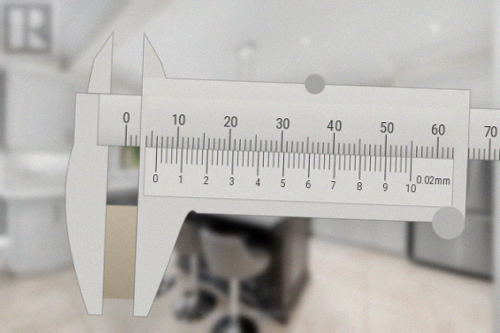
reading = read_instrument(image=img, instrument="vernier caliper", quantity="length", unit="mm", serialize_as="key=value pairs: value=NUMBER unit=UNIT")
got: value=6.0 unit=mm
